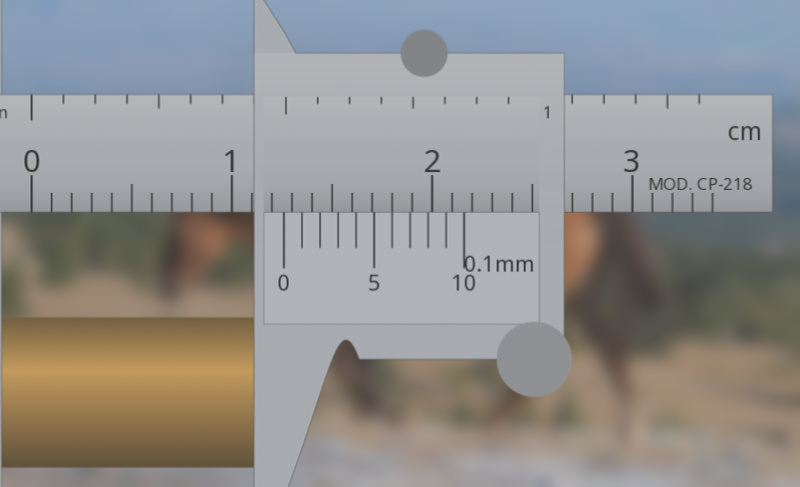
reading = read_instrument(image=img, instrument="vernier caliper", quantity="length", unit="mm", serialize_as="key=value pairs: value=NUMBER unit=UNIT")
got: value=12.6 unit=mm
